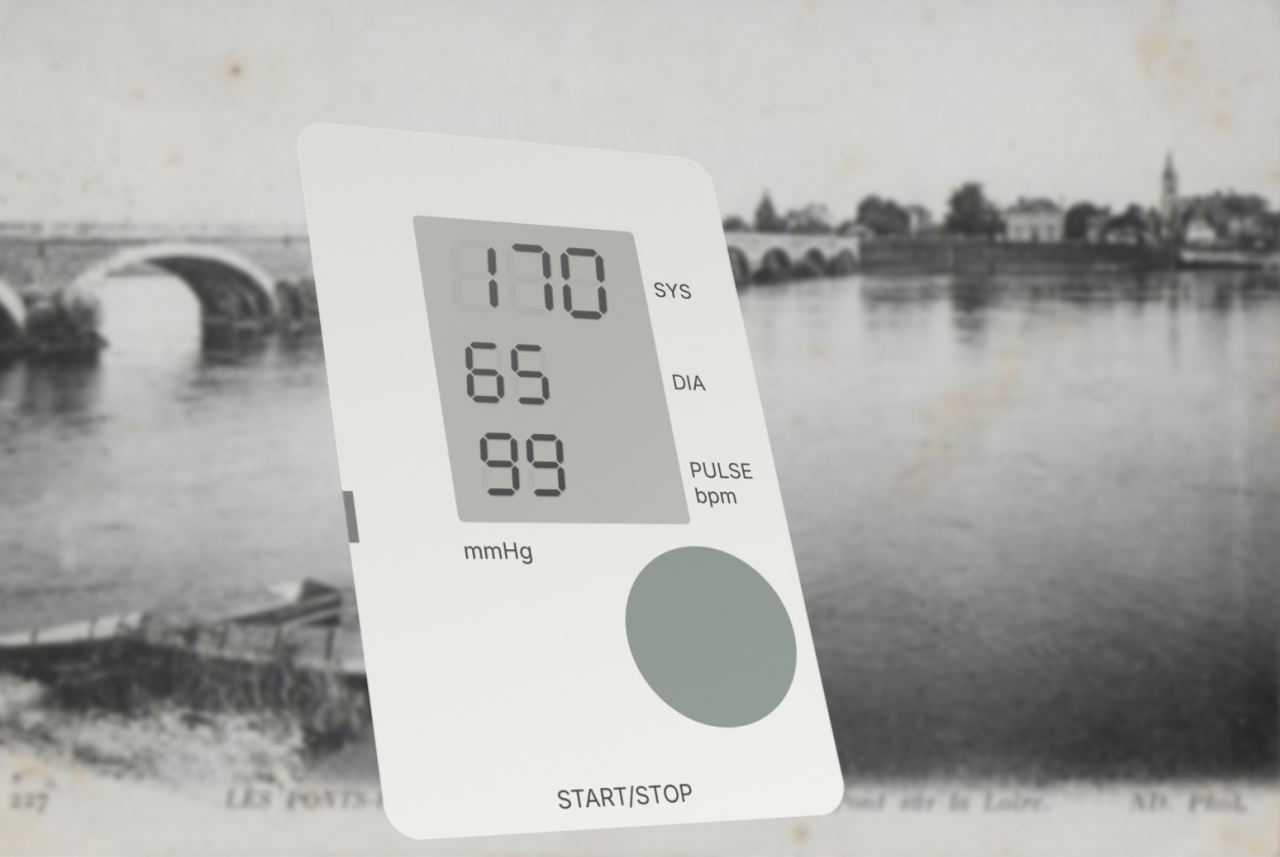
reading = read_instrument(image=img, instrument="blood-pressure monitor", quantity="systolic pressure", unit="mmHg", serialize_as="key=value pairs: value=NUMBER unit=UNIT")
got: value=170 unit=mmHg
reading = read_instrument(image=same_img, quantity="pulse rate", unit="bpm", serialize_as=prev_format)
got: value=99 unit=bpm
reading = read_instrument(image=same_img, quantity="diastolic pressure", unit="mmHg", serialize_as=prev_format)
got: value=65 unit=mmHg
